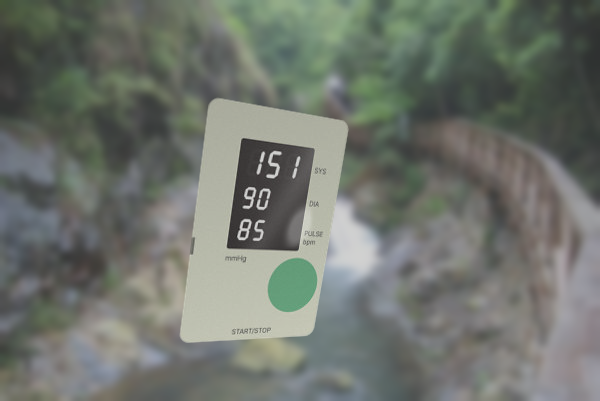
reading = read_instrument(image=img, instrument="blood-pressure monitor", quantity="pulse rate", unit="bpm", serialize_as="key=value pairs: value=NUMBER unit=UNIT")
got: value=85 unit=bpm
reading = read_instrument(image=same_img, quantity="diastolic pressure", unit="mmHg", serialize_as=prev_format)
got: value=90 unit=mmHg
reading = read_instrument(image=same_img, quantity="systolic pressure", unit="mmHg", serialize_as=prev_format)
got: value=151 unit=mmHg
